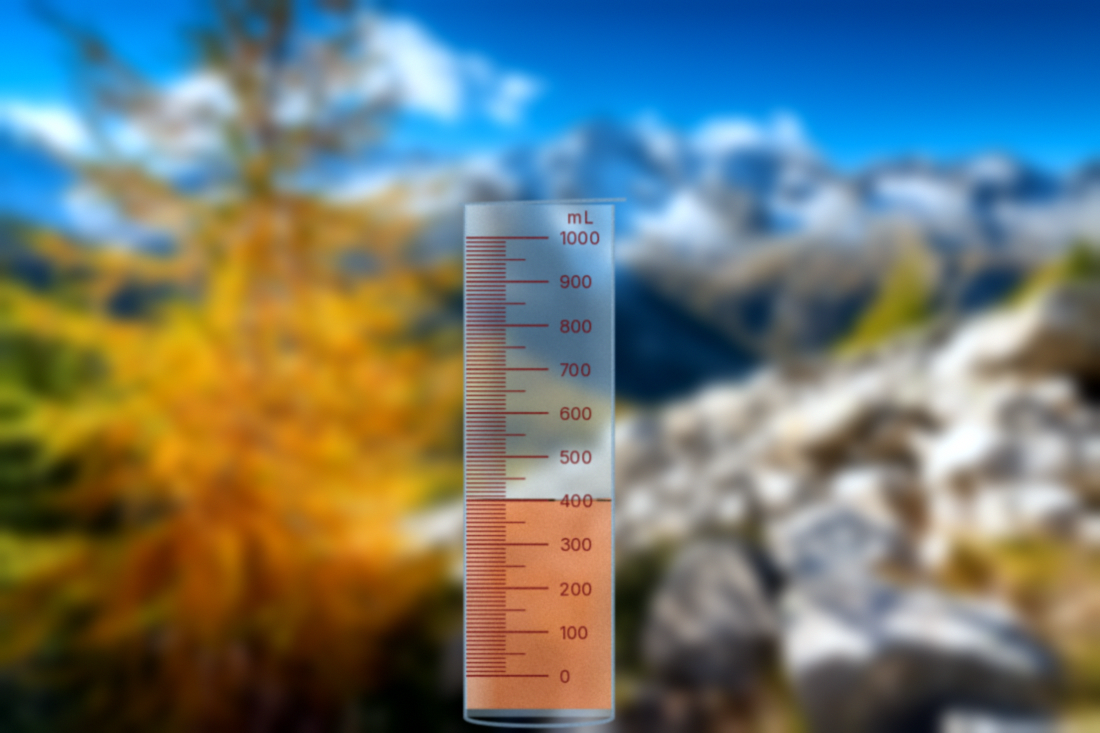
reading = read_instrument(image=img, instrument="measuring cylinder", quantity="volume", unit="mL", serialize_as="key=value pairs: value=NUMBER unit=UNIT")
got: value=400 unit=mL
